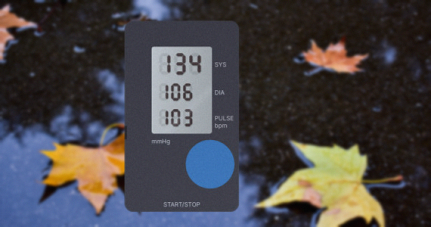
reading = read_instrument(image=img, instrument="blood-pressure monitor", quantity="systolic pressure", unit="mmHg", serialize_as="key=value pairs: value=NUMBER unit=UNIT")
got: value=134 unit=mmHg
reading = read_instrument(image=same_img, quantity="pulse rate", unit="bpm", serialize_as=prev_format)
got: value=103 unit=bpm
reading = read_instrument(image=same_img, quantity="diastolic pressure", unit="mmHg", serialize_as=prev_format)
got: value=106 unit=mmHg
